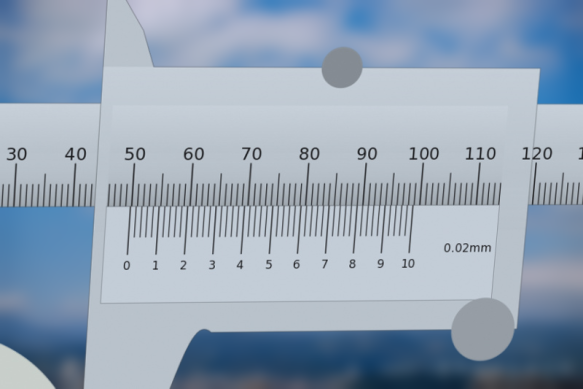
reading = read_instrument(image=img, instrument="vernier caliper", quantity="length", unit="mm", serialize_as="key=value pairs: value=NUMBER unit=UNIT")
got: value=49.8 unit=mm
